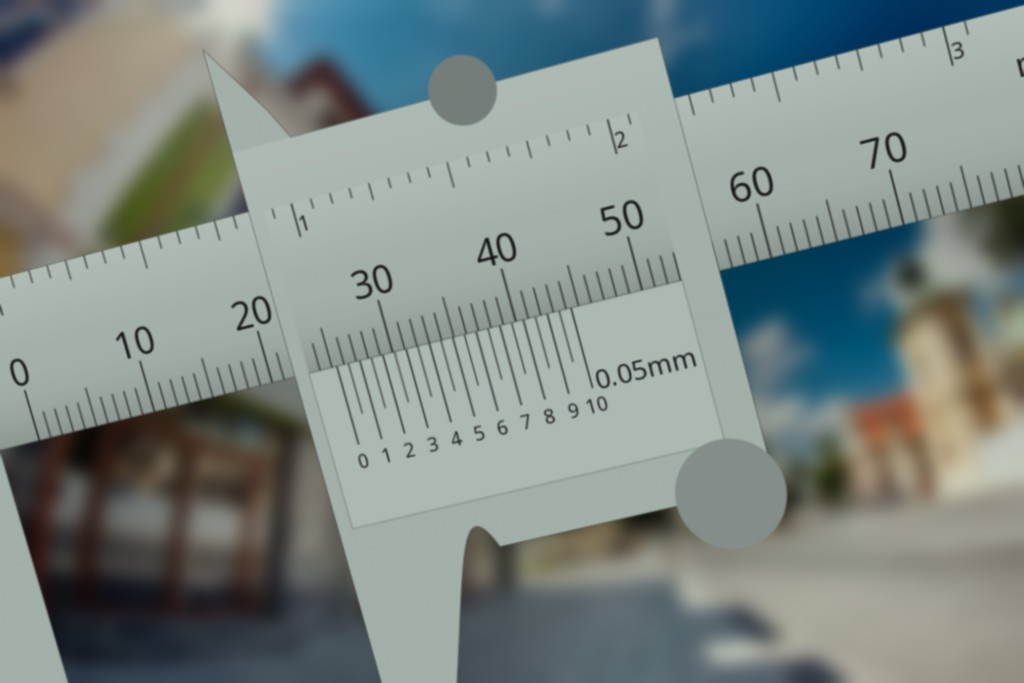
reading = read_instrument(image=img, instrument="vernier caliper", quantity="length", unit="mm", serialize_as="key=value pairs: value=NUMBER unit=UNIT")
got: value=25.4 unit=mm
